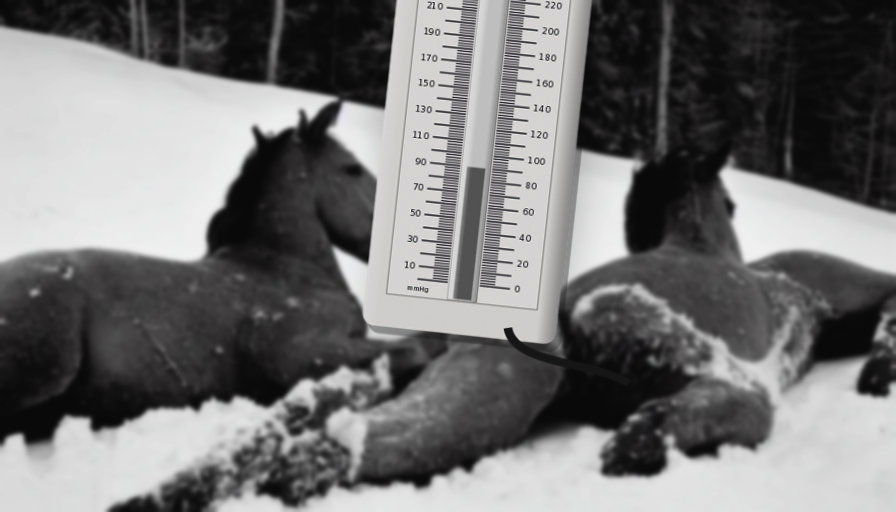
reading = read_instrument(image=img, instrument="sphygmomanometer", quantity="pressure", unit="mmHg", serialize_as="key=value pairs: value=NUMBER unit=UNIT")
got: value=90 unit=mmHg
